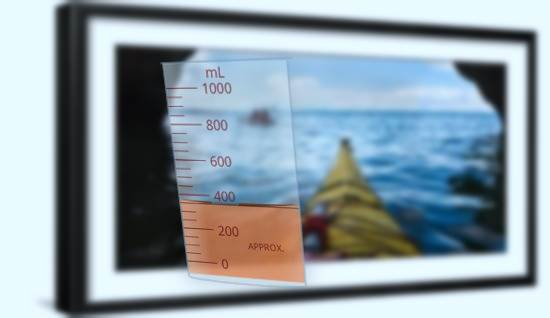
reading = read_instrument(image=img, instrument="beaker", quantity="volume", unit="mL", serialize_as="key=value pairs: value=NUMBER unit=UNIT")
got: value=350 unit=mL
